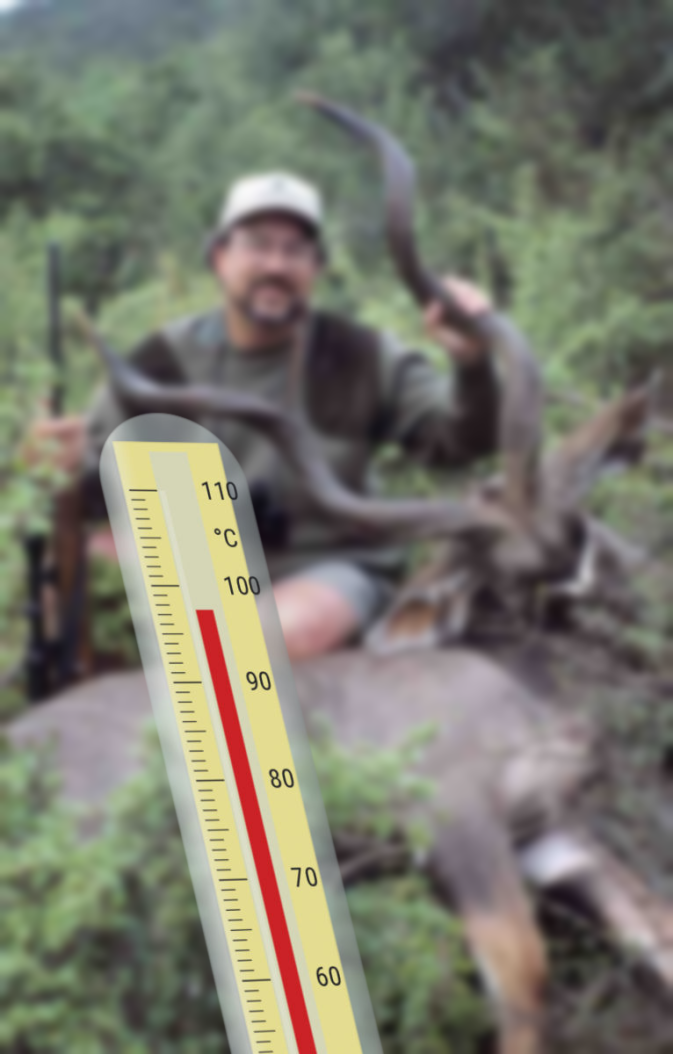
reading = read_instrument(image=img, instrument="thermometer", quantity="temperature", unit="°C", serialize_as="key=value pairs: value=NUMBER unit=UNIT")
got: value=97.5 unit=°C
